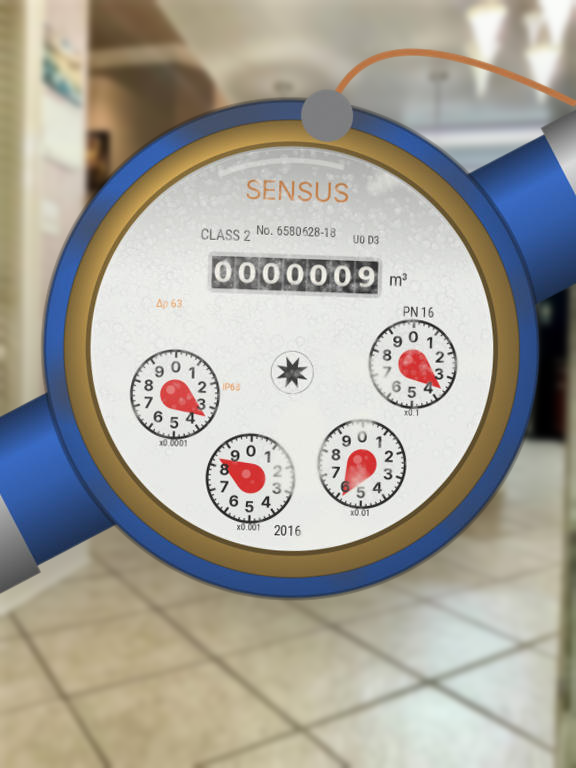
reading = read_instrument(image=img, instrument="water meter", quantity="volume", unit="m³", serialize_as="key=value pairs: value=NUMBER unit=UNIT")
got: value=9.3583 unit=m³
